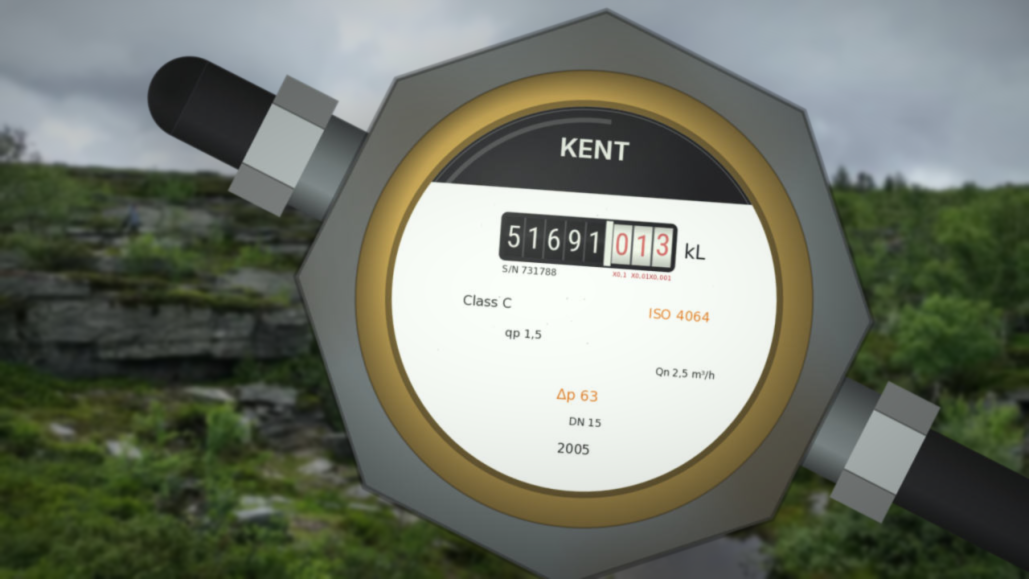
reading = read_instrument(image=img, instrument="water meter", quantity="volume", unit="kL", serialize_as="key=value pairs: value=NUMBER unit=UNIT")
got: value=51691.013 unit=kL
